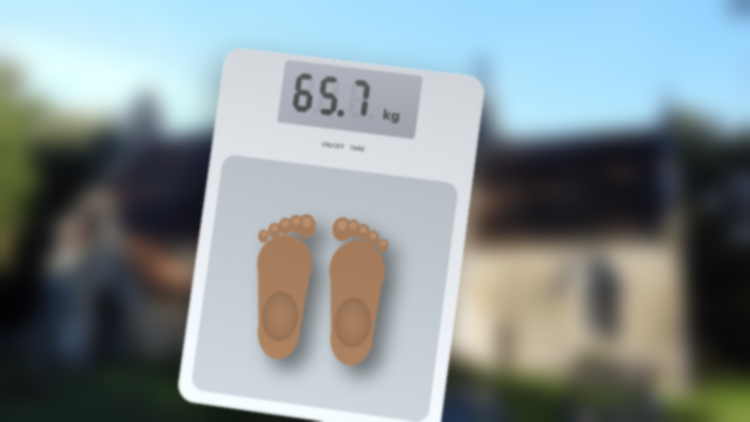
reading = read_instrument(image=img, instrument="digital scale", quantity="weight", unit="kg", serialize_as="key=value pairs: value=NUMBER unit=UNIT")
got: value=65.7 unit=kg
